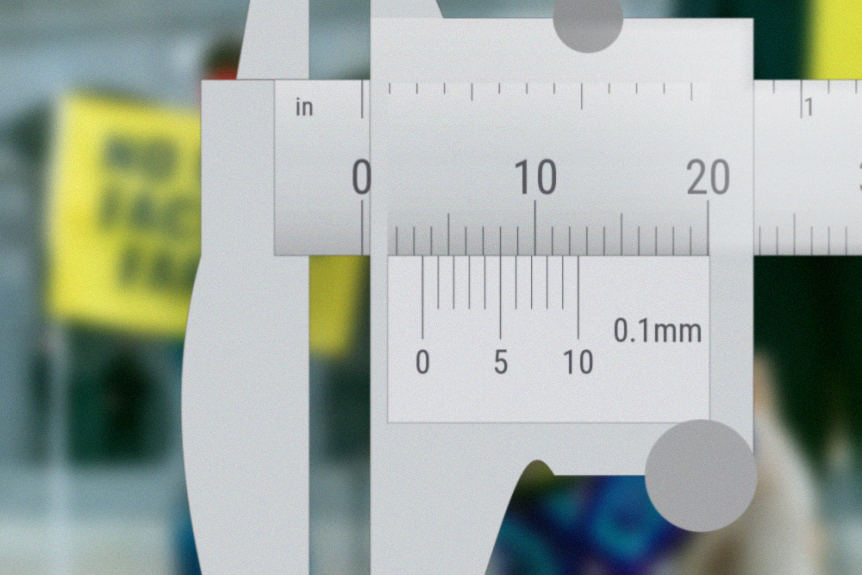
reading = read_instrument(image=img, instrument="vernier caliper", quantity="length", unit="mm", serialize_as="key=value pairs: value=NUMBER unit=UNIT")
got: value=3.5 unit=mm
